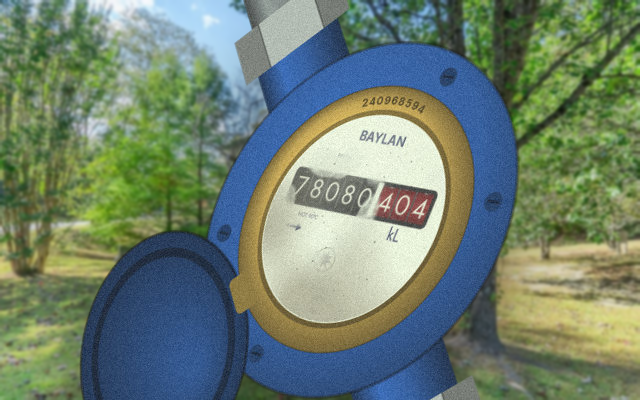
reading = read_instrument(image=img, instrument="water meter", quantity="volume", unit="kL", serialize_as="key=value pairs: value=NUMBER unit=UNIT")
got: value=78080.404 unit=kL
